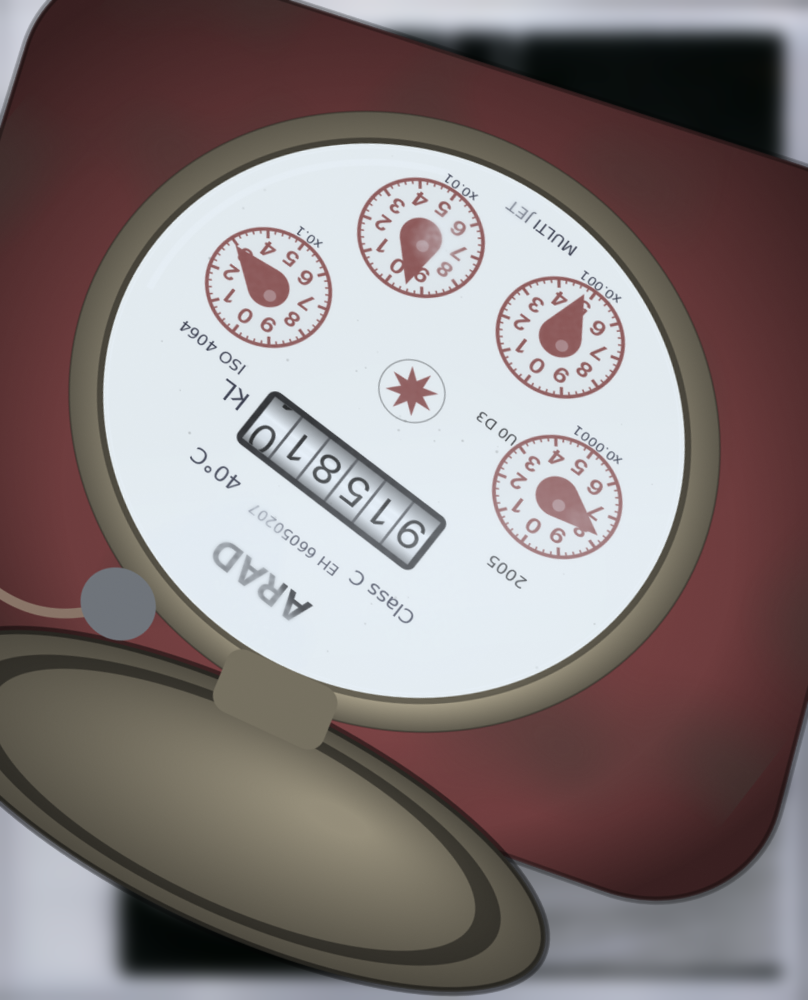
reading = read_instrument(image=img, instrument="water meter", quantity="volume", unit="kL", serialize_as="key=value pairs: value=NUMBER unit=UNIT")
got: value=915810.2947 unit=kL
